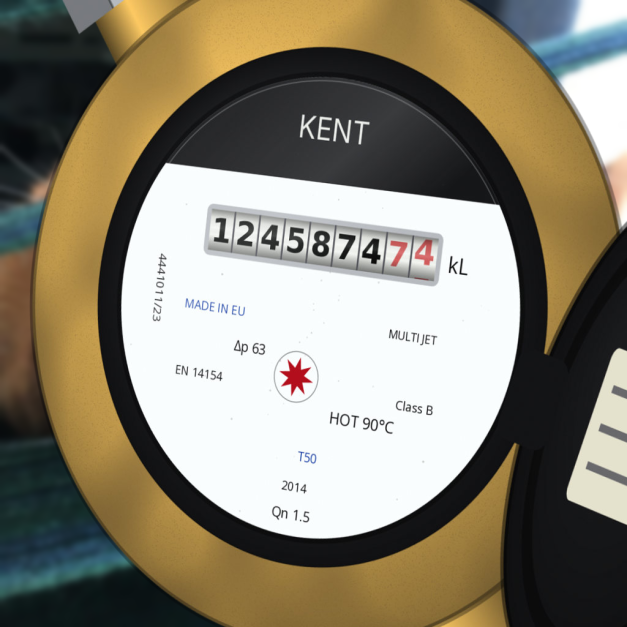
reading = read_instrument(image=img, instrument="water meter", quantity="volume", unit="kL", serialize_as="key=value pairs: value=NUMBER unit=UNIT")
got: value=1245874.74 unit=kL
